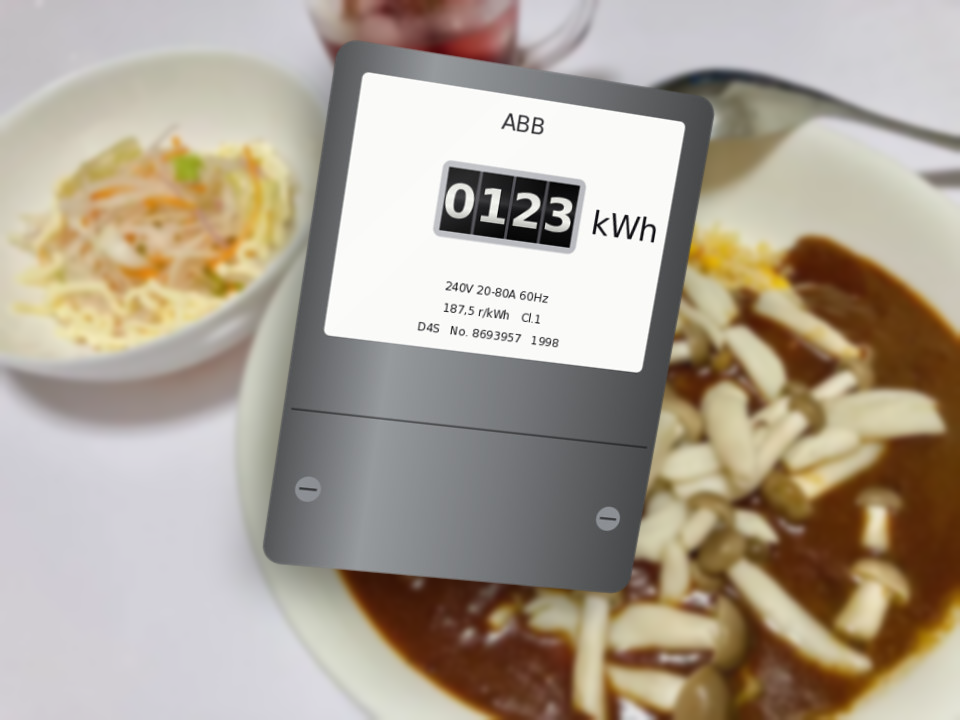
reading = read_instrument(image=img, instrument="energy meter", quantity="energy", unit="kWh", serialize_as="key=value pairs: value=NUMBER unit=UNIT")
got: value=123 unit=kWh
